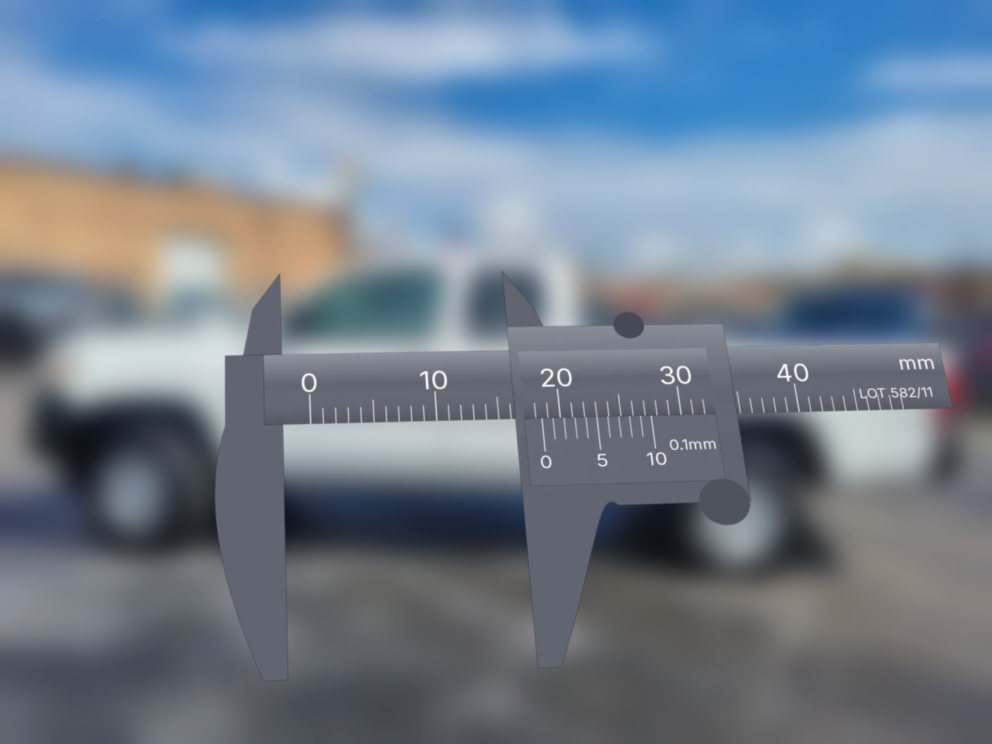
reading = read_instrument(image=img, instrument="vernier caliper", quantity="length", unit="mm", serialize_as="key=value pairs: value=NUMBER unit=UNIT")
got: value=18.5 unit=mm
